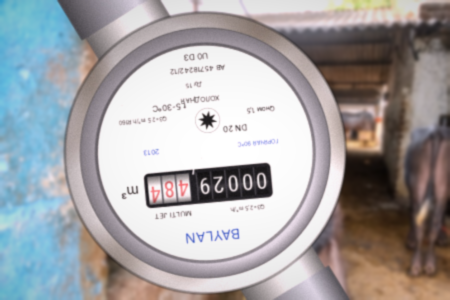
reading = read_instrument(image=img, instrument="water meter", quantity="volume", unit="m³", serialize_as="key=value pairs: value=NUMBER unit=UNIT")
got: value=29.484 unit=m³
